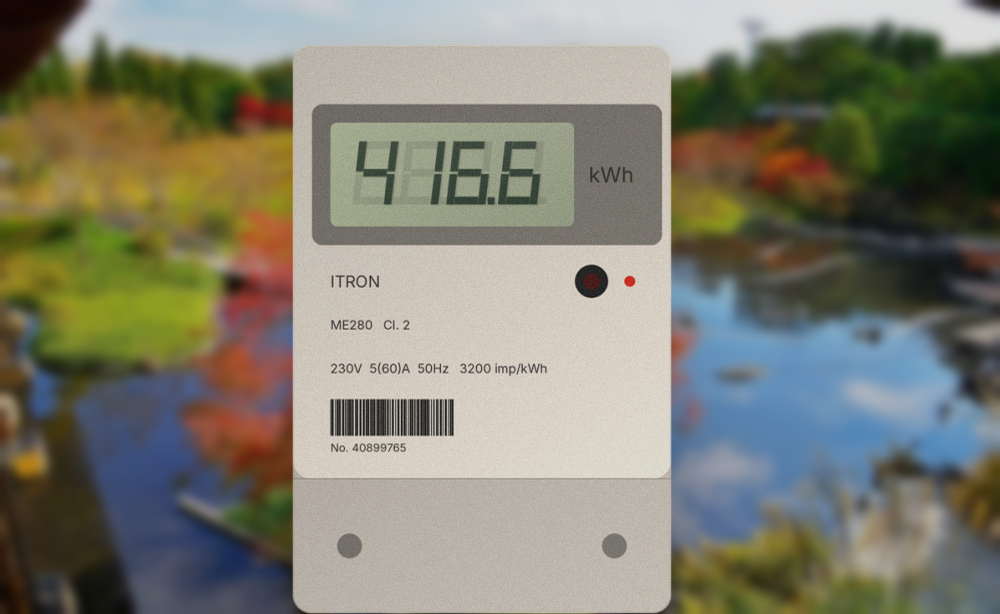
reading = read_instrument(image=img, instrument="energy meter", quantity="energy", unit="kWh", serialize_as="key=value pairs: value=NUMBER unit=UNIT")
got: value=416.6 unit=kWh
